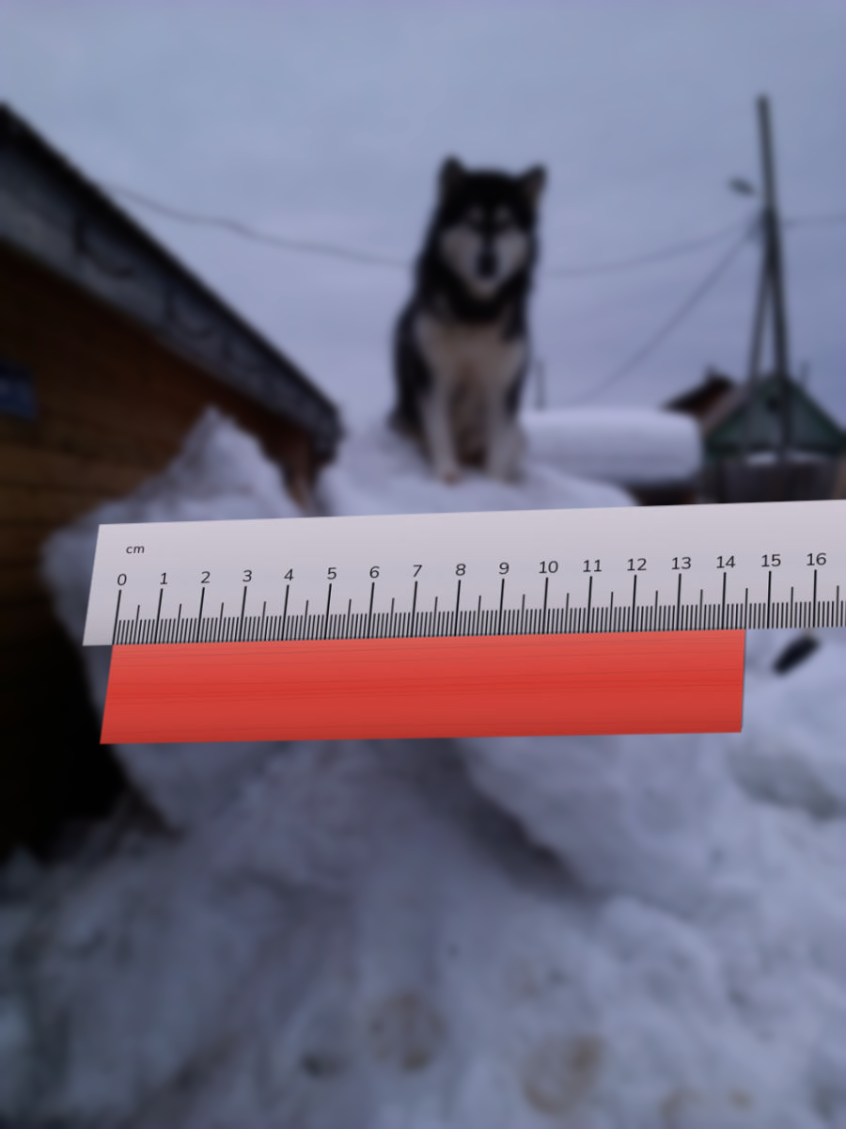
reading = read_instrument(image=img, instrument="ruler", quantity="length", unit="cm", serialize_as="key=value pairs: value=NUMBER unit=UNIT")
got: value=14.5 unit=cm
